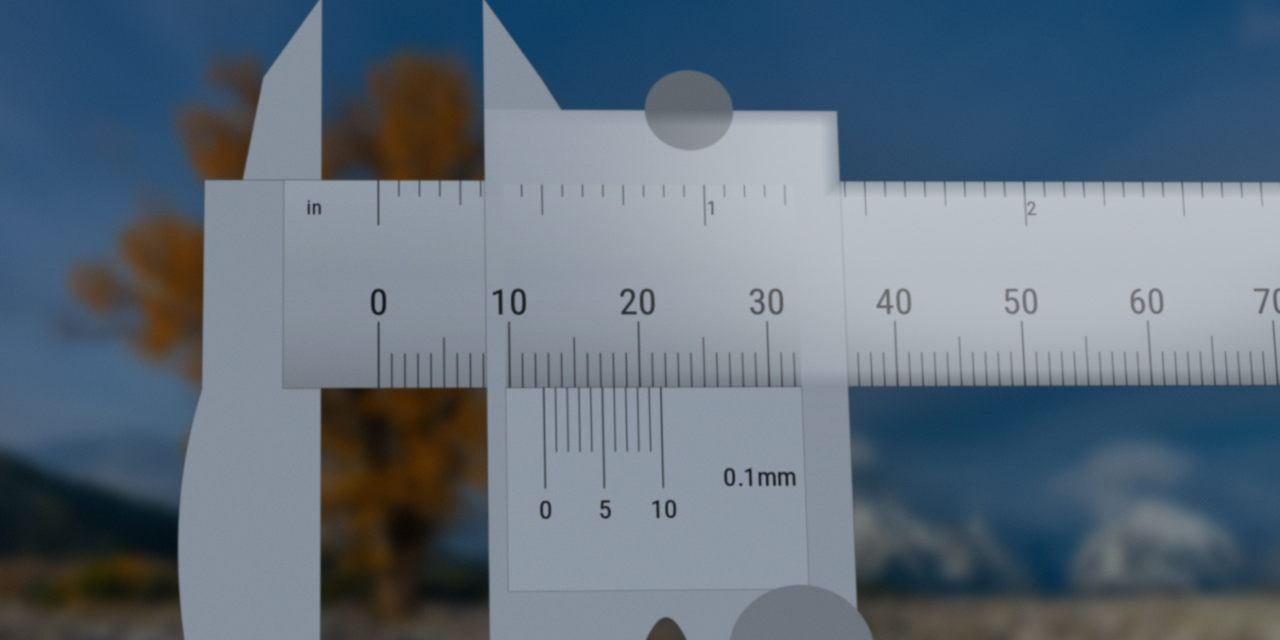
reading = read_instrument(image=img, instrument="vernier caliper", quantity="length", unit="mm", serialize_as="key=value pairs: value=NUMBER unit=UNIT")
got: value=12.6 unit=mm
